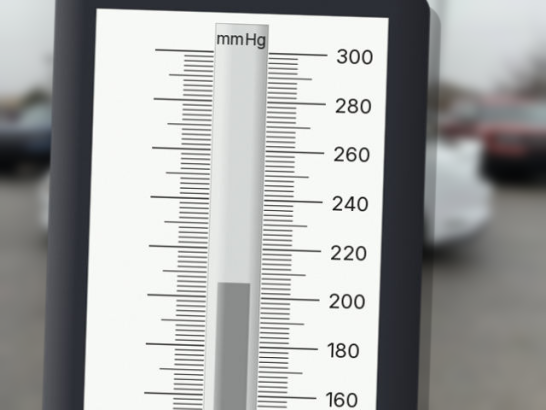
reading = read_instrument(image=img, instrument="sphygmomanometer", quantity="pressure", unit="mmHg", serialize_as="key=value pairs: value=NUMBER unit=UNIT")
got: value=206 unit=mmHg
